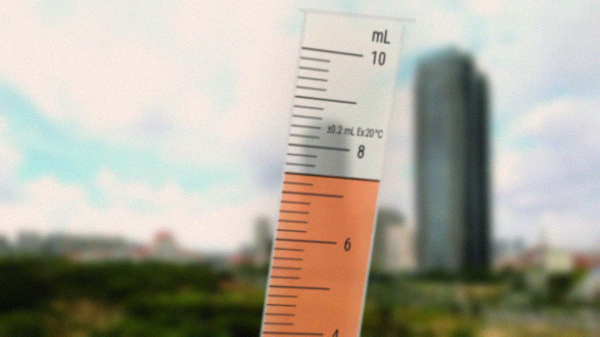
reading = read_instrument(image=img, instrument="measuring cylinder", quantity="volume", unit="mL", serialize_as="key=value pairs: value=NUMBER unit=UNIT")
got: value=7.4 unit=mL
